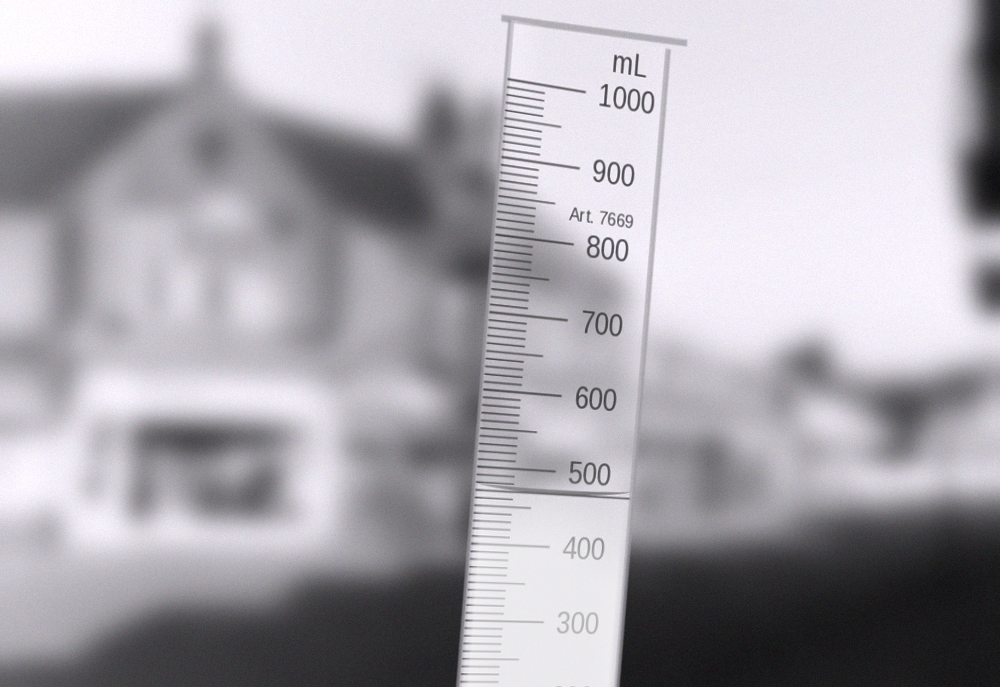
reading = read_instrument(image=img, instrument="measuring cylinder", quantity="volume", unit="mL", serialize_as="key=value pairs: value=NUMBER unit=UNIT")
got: value=470 unit=mL
